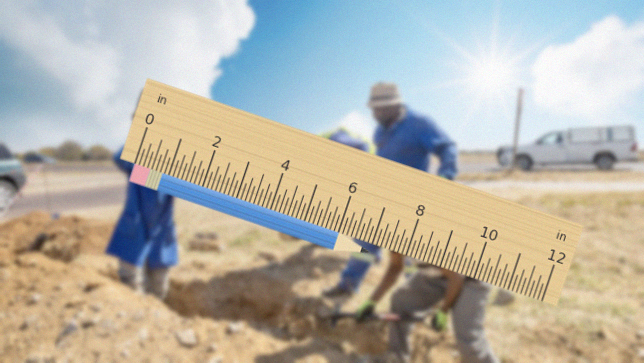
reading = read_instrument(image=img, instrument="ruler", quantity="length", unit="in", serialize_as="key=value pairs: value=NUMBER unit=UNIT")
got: value=7 unit=in
